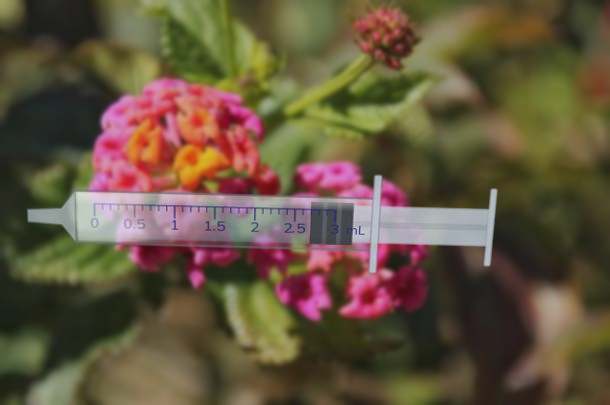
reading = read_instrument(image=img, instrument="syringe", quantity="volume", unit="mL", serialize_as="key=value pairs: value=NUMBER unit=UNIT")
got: value=2.7 unit=mL
